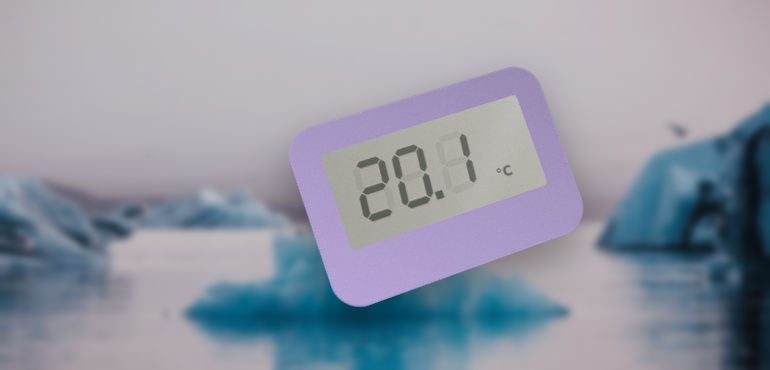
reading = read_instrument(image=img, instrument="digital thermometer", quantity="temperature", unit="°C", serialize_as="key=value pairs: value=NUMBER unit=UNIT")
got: value=20.1 unit=°C
